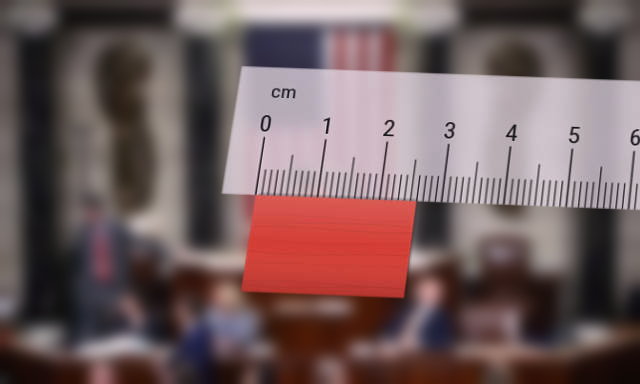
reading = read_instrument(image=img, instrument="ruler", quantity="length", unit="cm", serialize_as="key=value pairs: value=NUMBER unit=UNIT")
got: value=2.6 unit=cm
